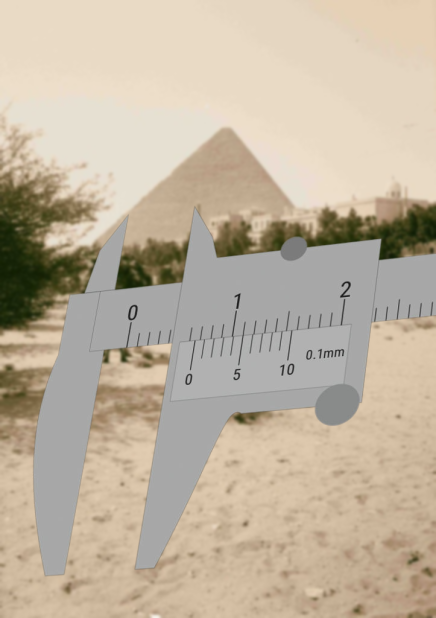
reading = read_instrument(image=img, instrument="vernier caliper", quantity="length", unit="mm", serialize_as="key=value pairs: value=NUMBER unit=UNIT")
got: value=6.5 unit=mm
